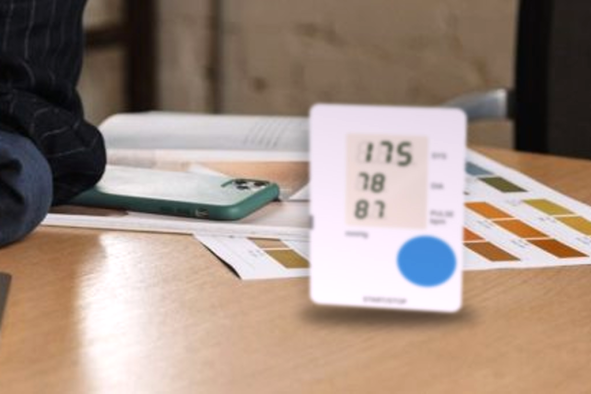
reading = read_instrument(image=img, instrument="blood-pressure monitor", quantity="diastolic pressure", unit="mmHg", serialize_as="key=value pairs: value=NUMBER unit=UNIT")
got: value=78 unit=mmHg
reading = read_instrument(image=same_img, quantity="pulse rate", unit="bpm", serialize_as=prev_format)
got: value=87 unit=bpm
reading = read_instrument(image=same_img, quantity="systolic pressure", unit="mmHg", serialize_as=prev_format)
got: value=175 unit=mmHg
